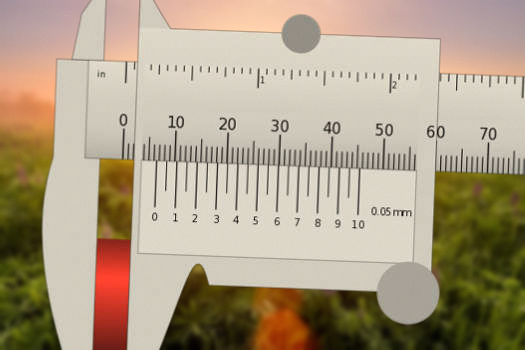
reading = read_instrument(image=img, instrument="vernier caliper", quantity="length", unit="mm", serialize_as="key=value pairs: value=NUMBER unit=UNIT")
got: value=6.5 unit=mm
